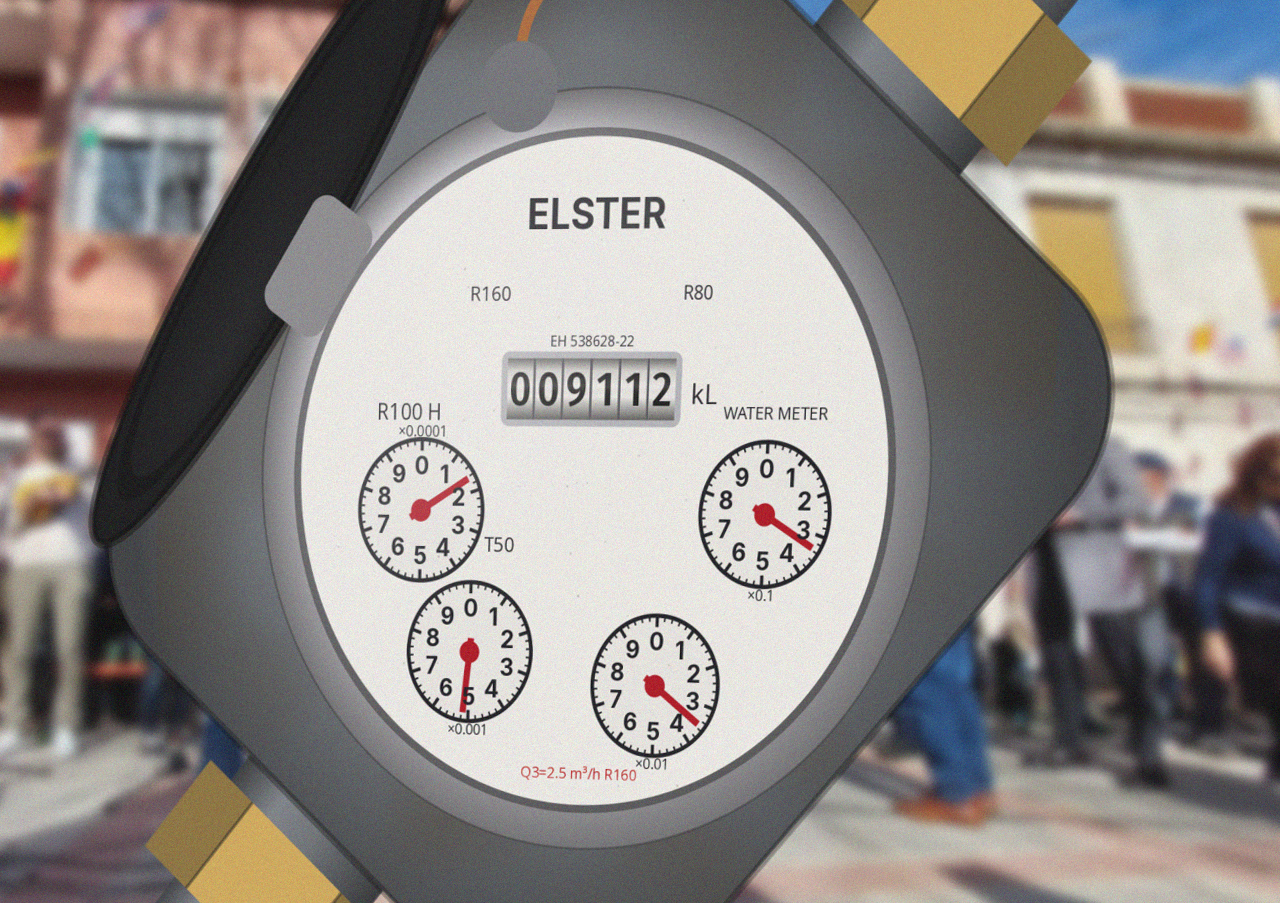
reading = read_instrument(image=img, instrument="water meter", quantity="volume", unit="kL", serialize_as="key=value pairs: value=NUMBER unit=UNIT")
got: value=9112.3351 unit=kL
